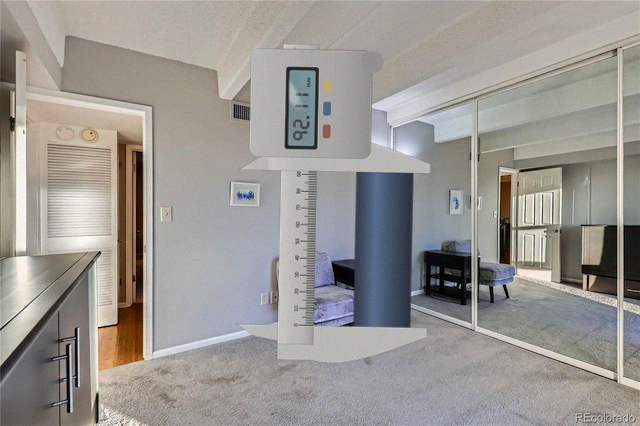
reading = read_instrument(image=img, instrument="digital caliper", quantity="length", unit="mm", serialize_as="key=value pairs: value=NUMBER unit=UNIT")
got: value=92.11 unit=mm
